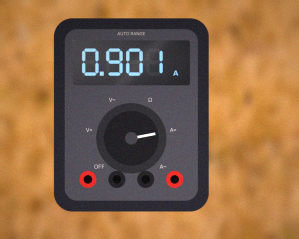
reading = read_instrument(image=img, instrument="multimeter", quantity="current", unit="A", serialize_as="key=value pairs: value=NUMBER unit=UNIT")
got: value=0.901 unit=A
